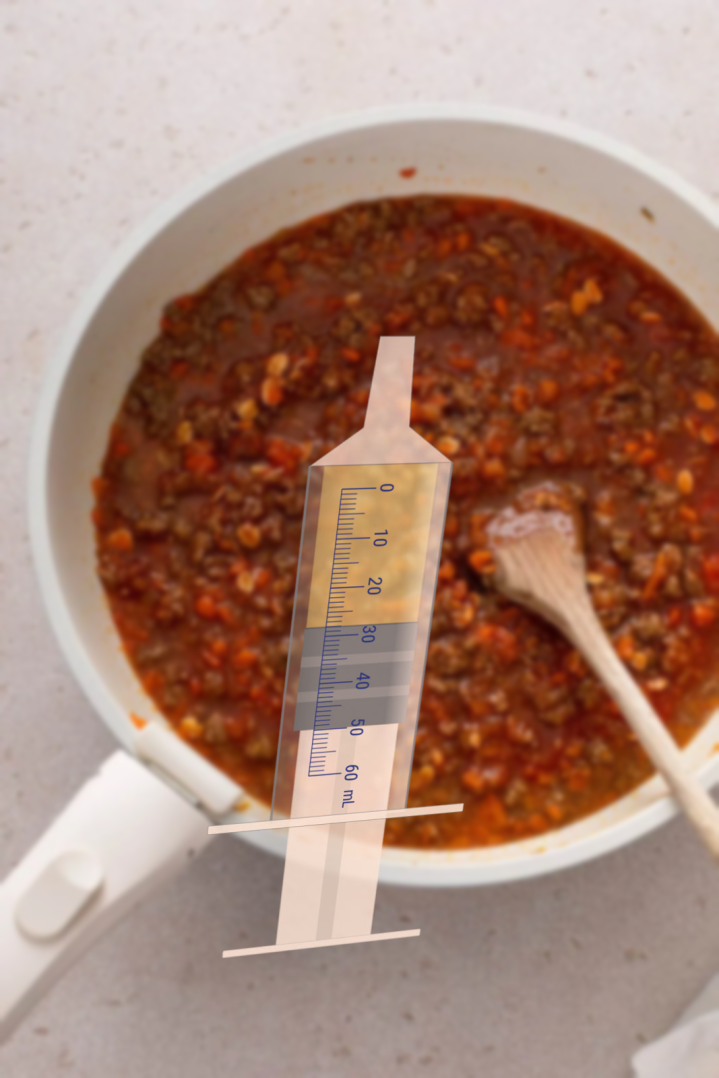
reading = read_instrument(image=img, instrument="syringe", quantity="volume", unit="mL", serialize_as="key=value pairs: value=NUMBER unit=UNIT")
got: value=28 unit=mL
